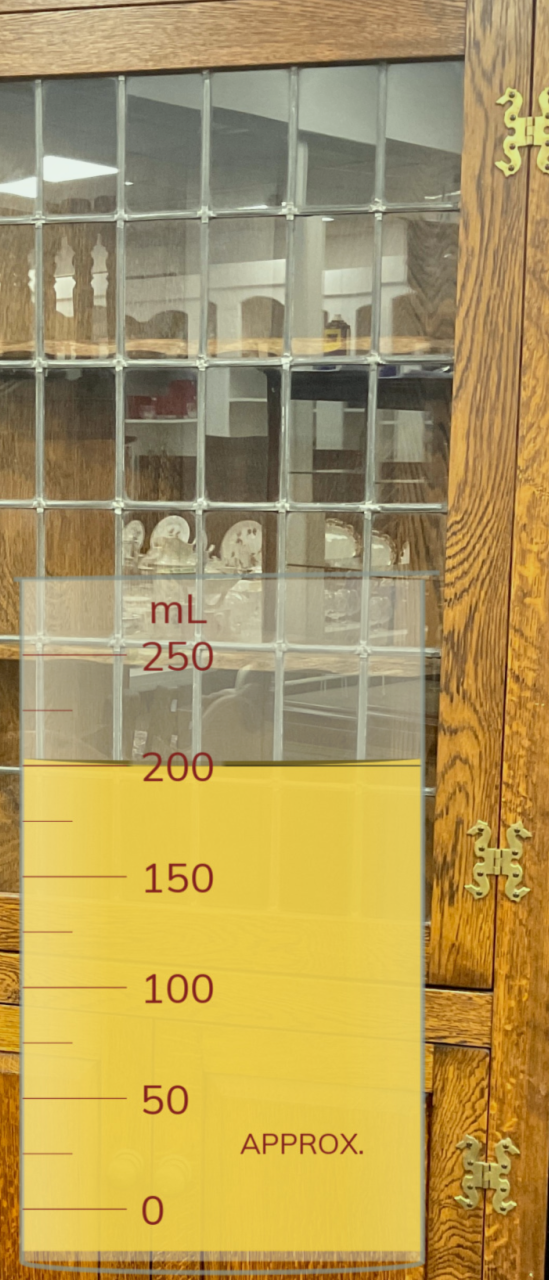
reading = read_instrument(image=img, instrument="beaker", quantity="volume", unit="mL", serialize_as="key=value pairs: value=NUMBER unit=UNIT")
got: value=200 unit=mL
